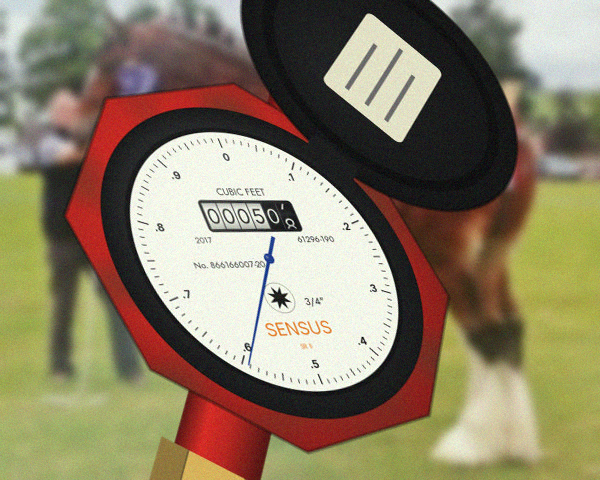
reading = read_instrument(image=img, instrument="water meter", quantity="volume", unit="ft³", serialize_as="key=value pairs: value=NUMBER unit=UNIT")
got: value=507.59 unit=ft³
